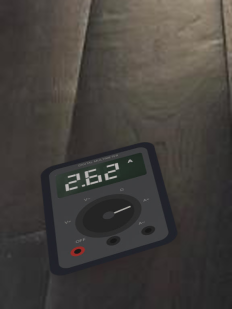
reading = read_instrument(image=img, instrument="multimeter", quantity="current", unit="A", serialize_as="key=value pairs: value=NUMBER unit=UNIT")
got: value=2.62 unit=A
